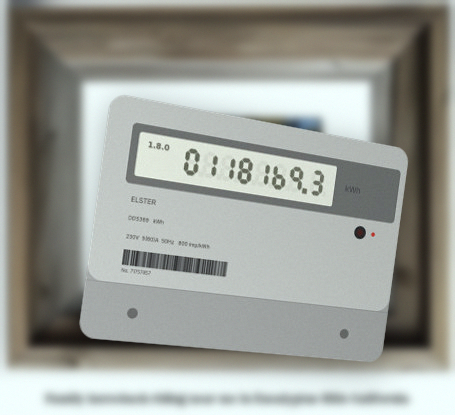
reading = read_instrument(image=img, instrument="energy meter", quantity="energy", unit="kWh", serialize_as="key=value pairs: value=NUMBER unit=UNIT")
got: value=118169.3 unit=kWh
